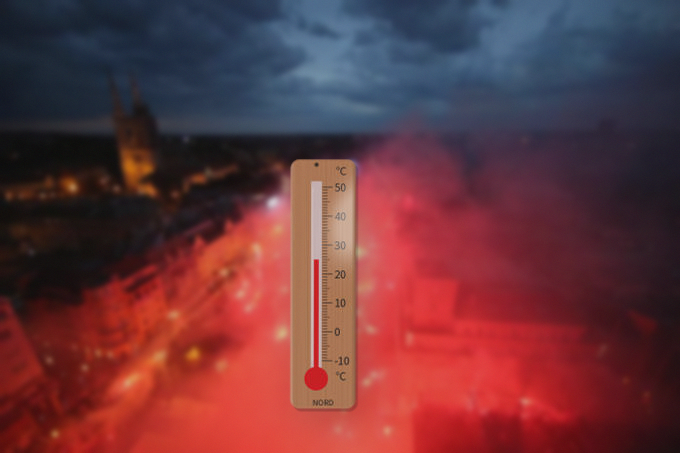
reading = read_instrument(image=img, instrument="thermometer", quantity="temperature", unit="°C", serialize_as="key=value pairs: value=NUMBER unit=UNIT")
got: value=25 unit=°C
